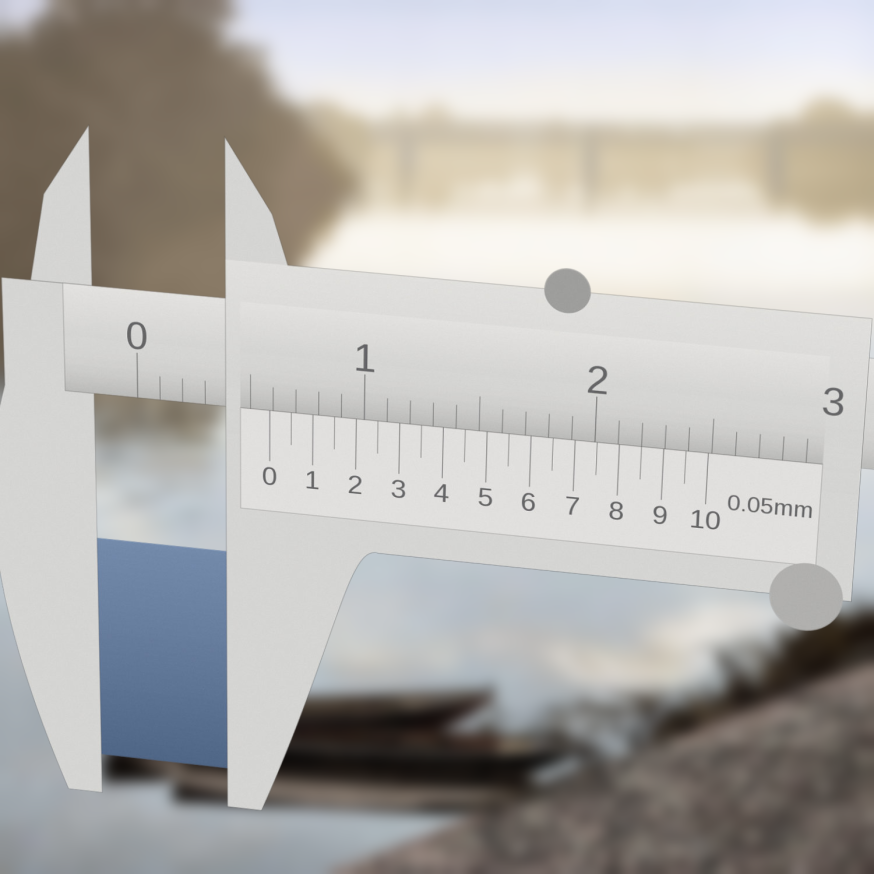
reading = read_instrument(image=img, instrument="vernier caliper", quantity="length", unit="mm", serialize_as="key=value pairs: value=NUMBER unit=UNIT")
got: value=5.85 unit=mm
